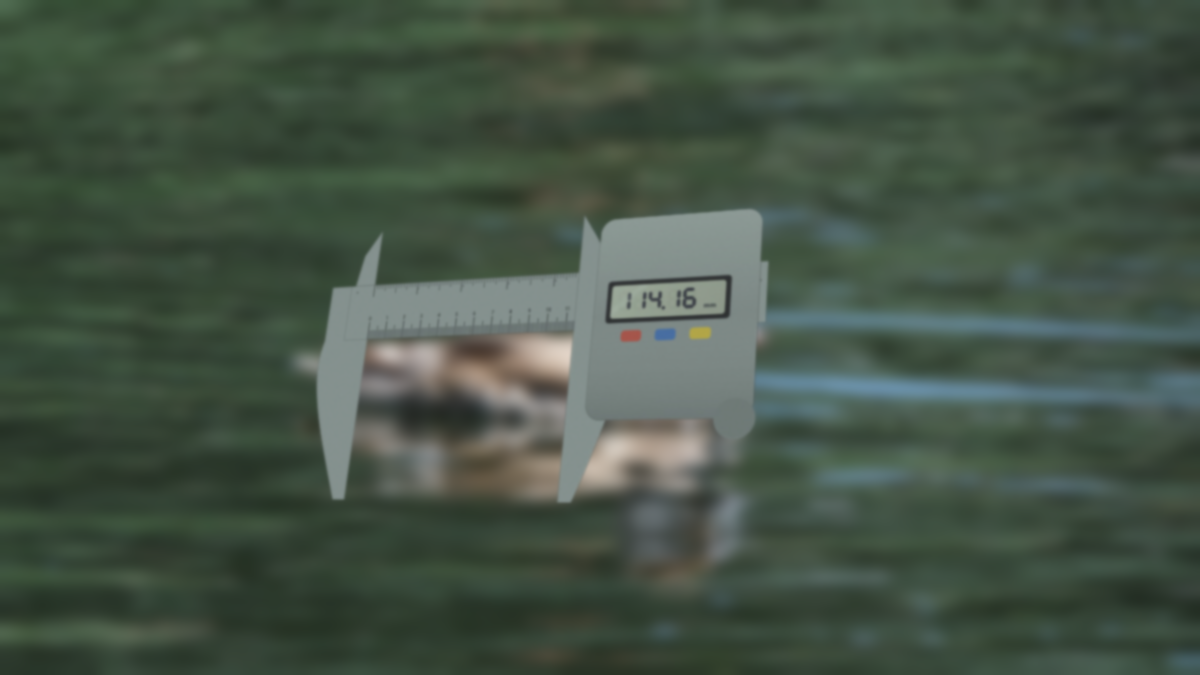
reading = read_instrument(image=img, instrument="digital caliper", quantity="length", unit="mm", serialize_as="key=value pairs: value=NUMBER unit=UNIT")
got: value=114.16 unit=mm
